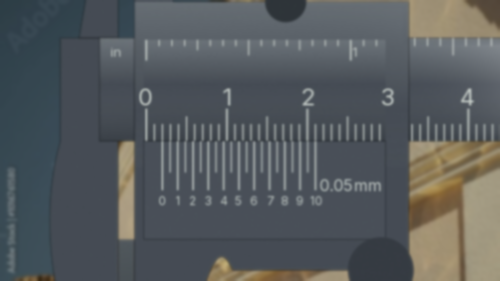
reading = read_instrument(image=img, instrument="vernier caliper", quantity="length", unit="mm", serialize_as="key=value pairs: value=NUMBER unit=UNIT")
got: value=2.0 unit=mm
